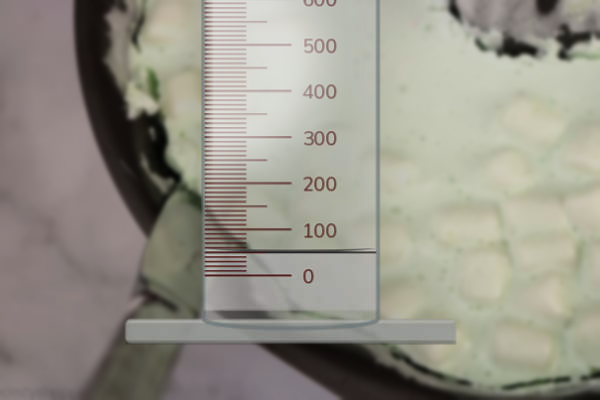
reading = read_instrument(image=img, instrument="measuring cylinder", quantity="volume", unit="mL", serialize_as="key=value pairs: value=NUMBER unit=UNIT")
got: value=50 unit=mL
